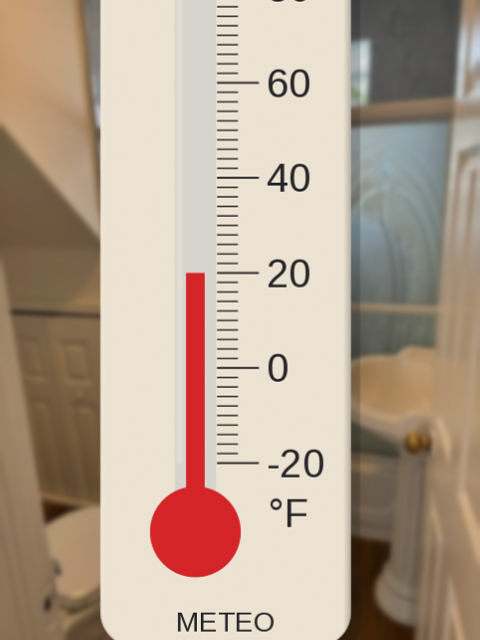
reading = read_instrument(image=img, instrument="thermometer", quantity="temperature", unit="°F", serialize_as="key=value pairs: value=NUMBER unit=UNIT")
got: value=20 unit=°F
